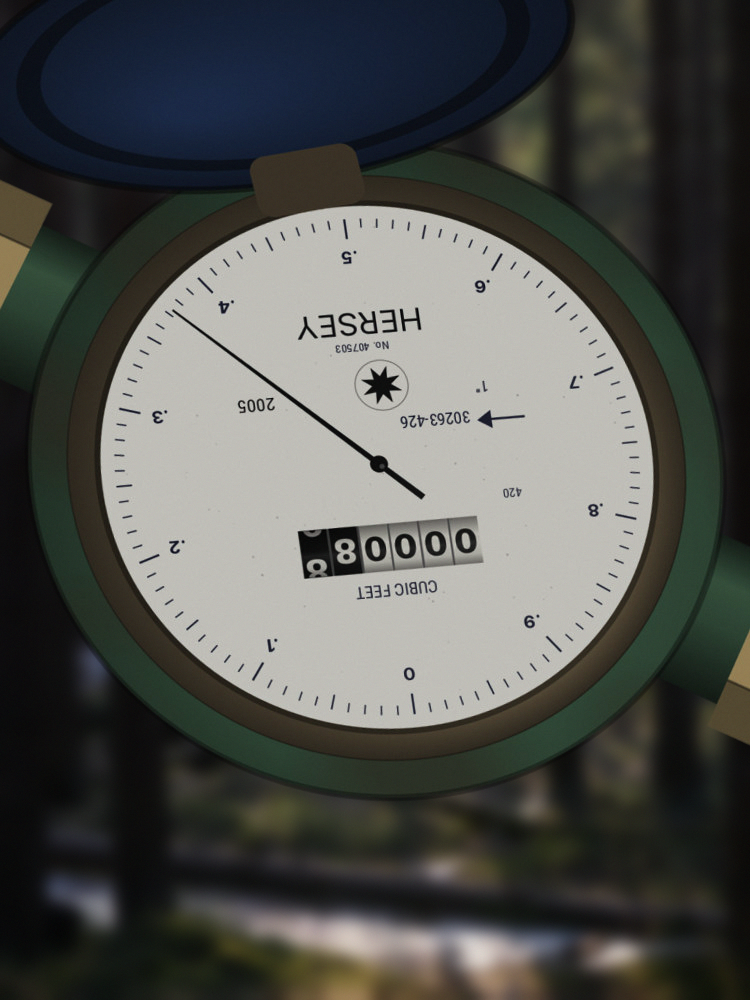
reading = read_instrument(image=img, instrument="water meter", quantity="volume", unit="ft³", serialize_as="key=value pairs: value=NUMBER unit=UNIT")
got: value=88.37 unit=ft³
